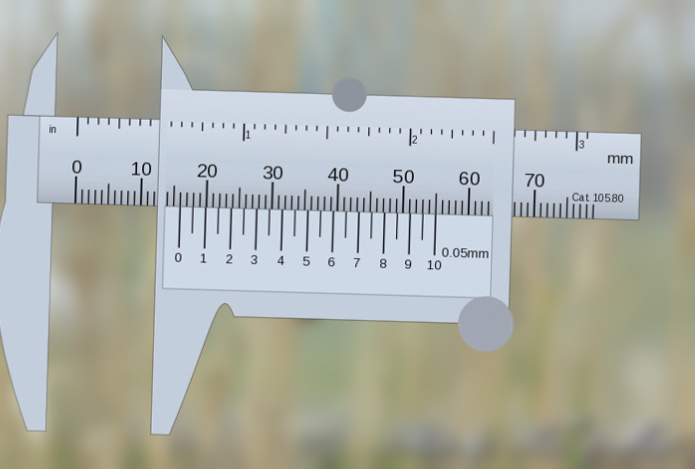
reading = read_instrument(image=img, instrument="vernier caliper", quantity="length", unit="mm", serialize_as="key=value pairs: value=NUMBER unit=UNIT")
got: value=16.0 unit=mm
